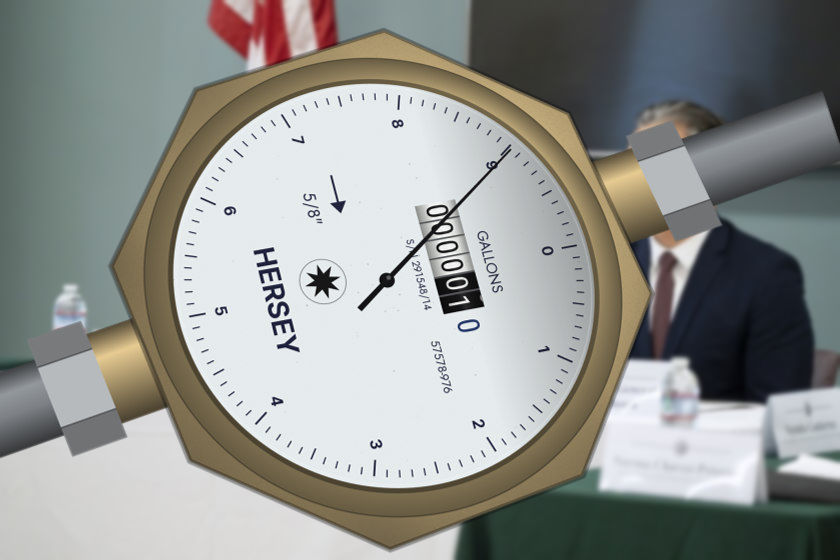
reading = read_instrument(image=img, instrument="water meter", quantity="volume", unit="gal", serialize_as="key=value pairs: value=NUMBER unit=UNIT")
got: value=9.0 unit=gal
